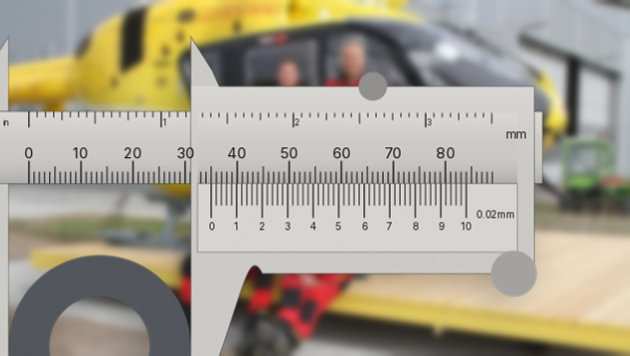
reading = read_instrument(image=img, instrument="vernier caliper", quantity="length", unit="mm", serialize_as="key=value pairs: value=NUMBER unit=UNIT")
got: value=35.0 unit=mm
